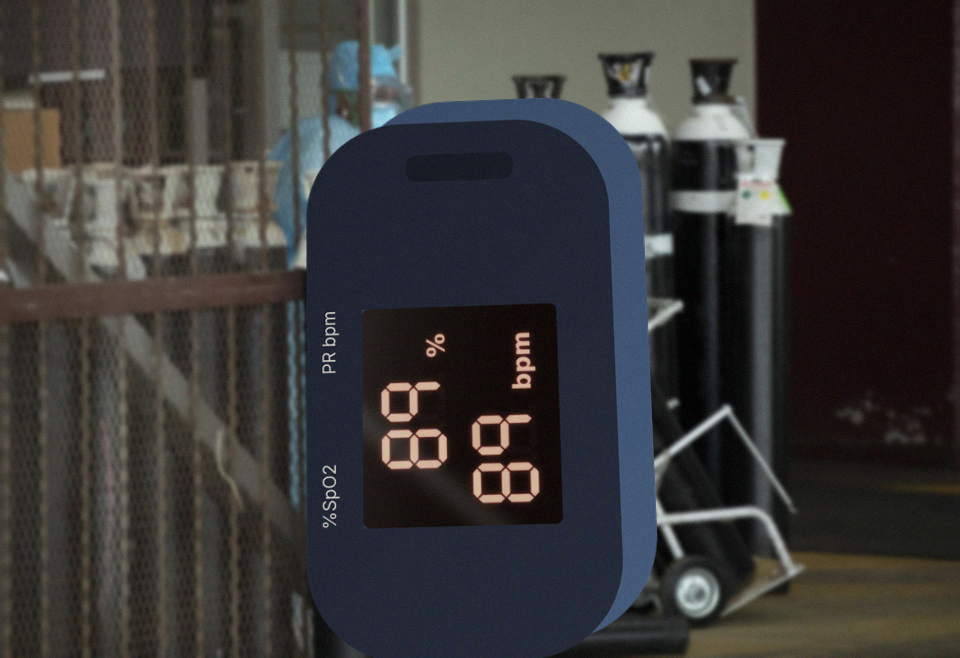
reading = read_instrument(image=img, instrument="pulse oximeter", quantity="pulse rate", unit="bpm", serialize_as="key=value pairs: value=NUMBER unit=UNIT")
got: value=89 unit=bpm
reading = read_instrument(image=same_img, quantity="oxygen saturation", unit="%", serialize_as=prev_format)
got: value=89 unit=%
